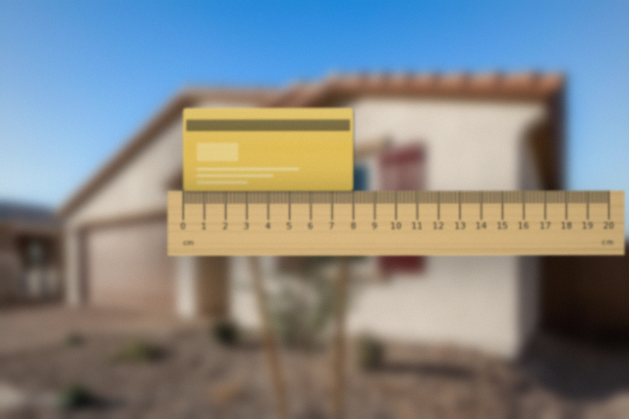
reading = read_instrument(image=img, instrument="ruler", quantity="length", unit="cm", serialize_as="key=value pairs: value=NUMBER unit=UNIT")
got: value=8 unit=cm
